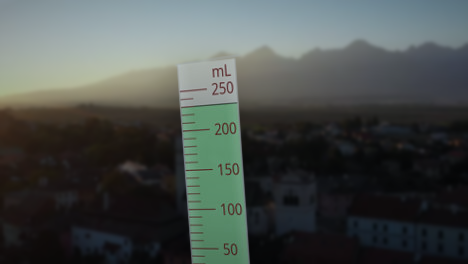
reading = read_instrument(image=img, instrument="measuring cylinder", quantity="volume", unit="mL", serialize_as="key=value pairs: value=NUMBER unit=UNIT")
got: value=230 unit=mL
